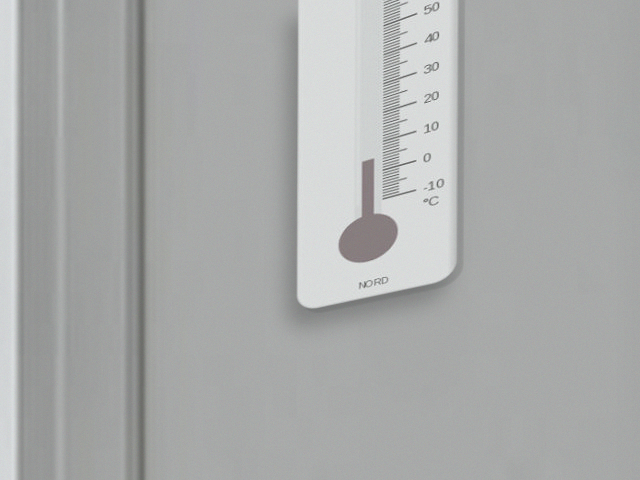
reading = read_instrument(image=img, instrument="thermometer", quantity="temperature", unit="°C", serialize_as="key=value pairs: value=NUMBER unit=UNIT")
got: value=5 unit=°C
